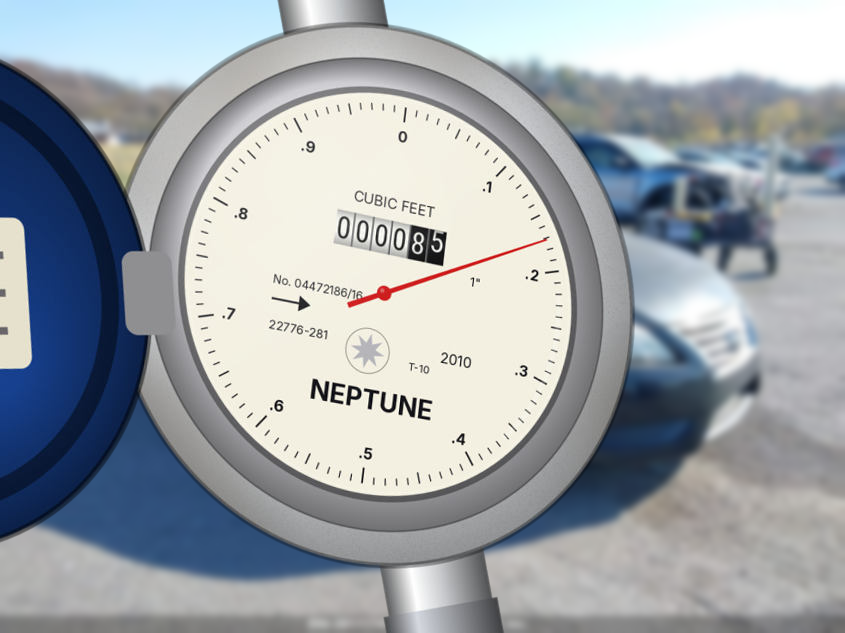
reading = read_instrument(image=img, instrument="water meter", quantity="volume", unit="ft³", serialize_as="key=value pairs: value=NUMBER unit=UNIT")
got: value=85.17 unit=ft³
